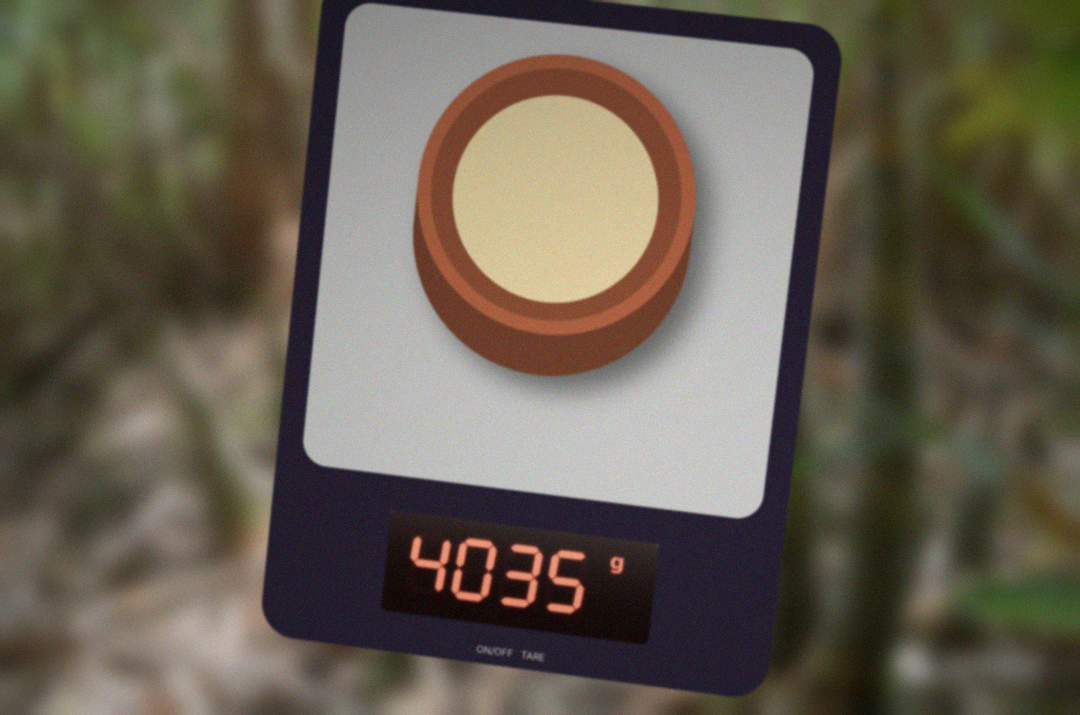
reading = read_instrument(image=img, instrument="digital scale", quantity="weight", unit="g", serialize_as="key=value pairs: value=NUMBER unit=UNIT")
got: value=4035 unit=g
